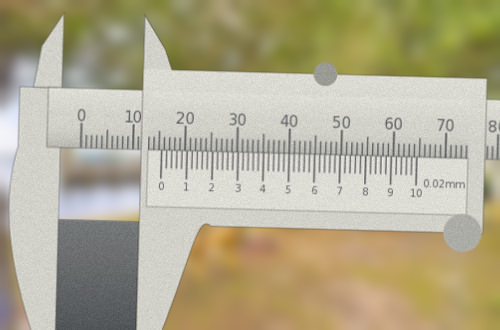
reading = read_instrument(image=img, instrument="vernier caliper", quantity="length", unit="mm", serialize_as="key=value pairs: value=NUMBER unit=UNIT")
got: value=15.5 unit=mm
